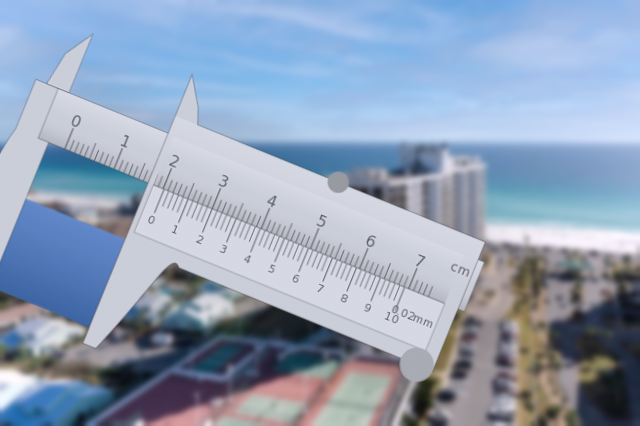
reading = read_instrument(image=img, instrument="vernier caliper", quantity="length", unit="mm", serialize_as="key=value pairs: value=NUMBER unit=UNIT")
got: value=20.2 unit=mm
